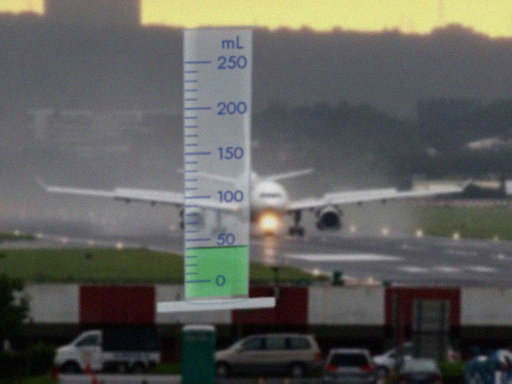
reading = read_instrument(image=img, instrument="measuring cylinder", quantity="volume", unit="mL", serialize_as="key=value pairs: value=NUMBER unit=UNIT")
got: value=40 unit=mL
